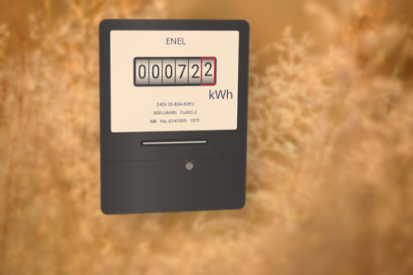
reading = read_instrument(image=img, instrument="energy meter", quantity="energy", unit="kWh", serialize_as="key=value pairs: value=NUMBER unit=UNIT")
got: value=72.2 unit=kWh
